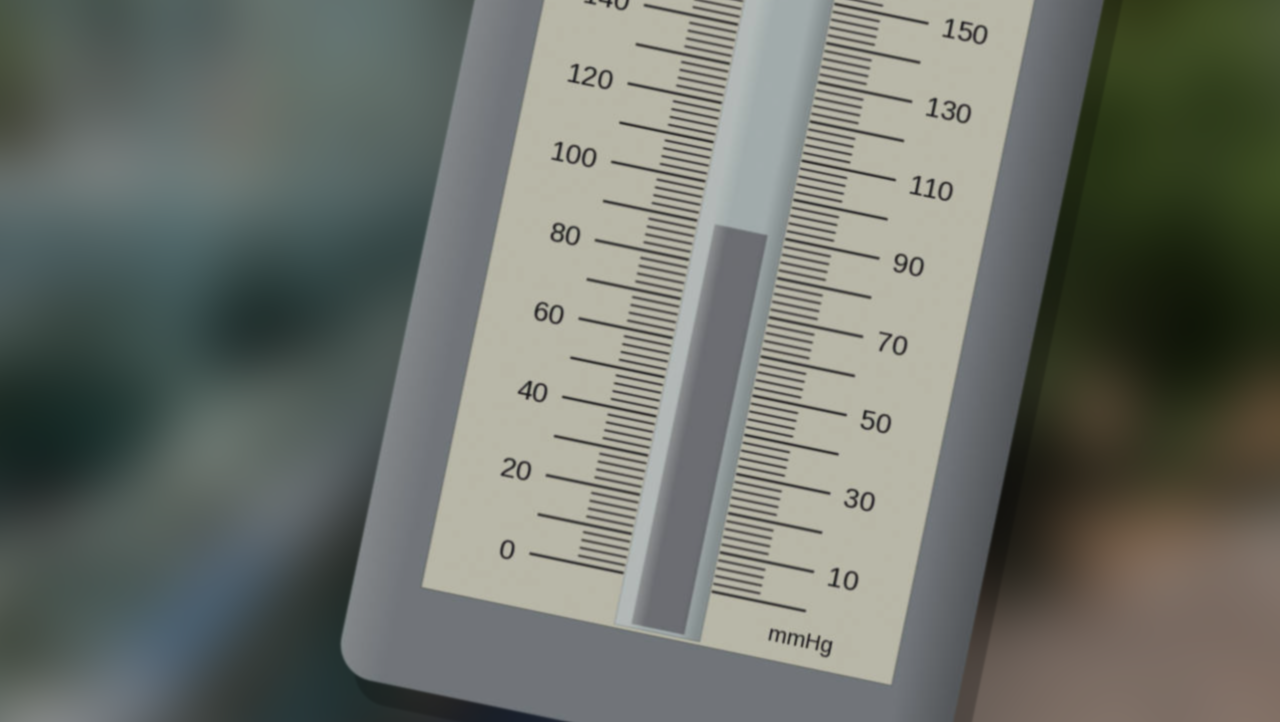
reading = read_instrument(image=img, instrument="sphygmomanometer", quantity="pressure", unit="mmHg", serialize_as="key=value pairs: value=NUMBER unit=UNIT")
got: value=90 unit=mmHg
